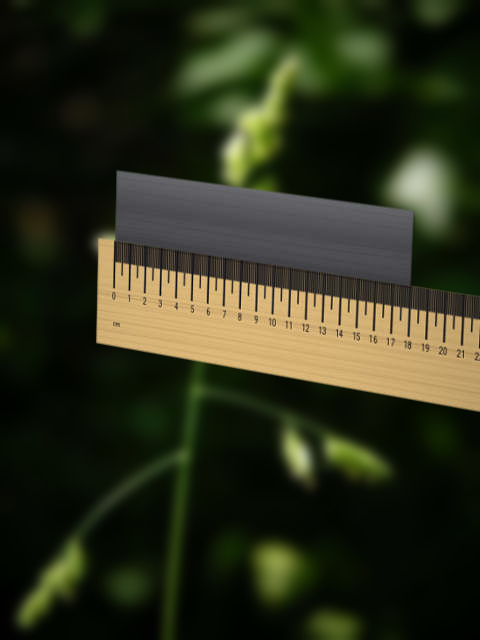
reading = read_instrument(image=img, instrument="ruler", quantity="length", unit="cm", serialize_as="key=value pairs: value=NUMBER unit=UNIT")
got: value=18 unit=cm
